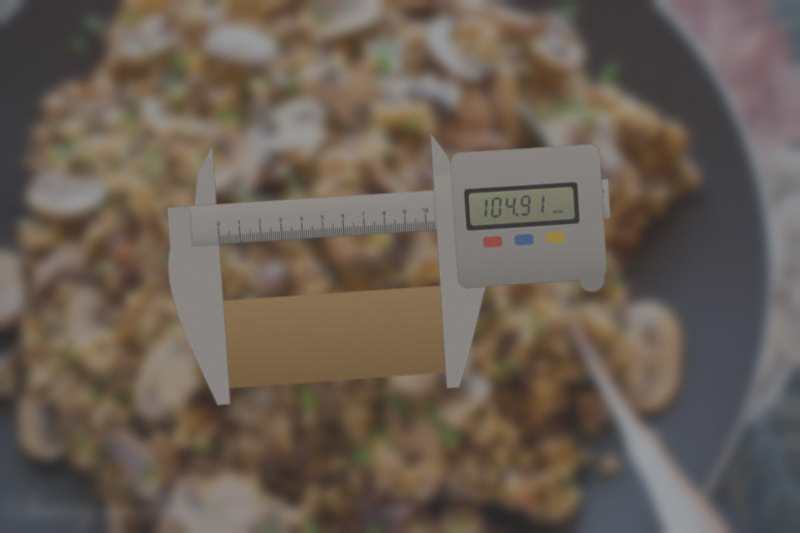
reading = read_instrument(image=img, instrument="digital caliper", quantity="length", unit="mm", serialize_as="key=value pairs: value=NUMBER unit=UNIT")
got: value=104.91 unit=mm
